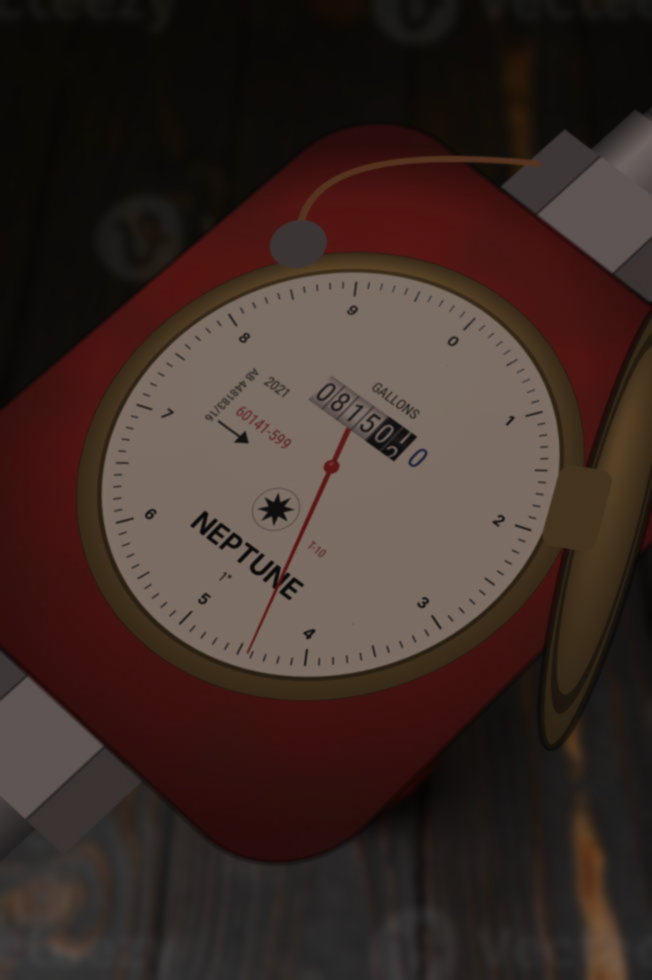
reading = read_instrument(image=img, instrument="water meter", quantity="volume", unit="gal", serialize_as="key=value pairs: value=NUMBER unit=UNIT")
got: value=815014.4 unit=gal
